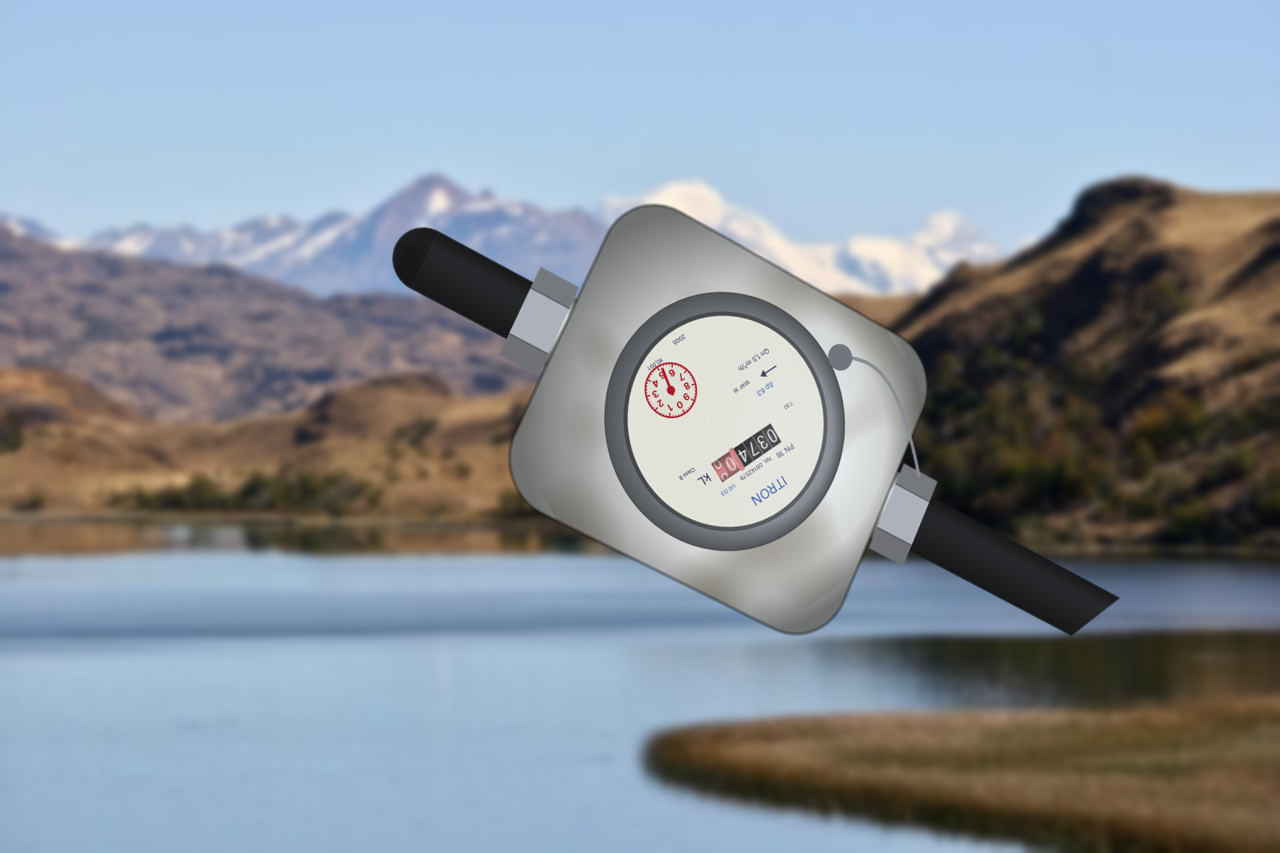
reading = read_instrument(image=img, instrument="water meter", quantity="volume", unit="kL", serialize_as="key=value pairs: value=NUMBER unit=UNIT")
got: value=374.085 unit=kL
